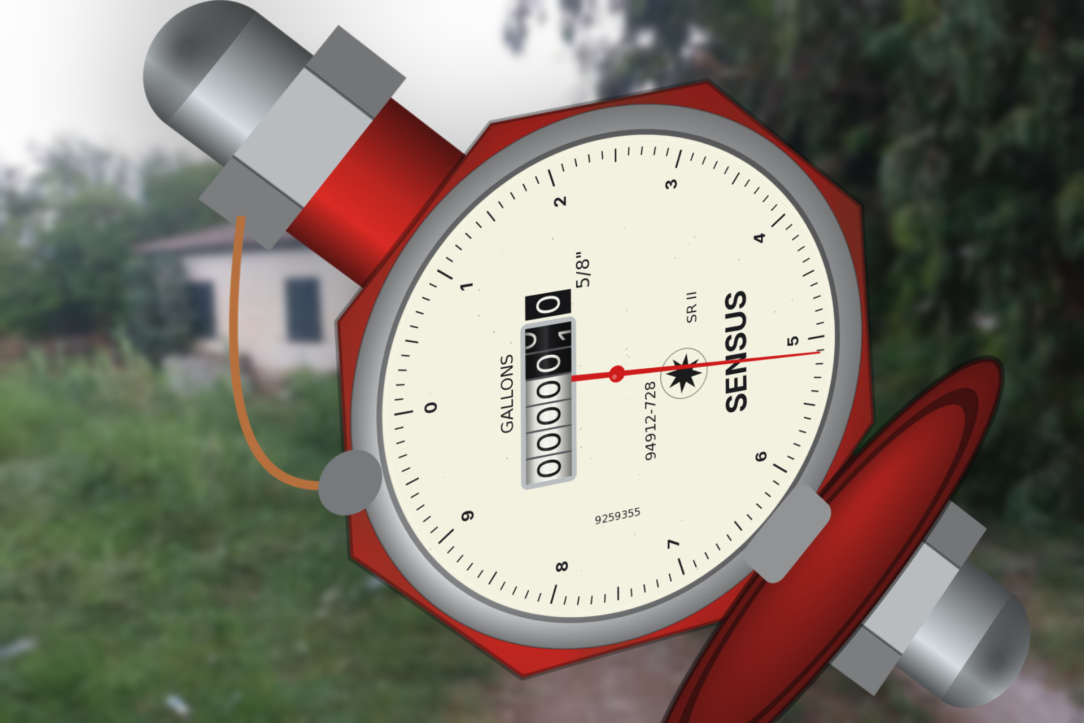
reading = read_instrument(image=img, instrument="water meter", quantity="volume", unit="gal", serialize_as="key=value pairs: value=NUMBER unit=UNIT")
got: value=5.1 unit=gal
